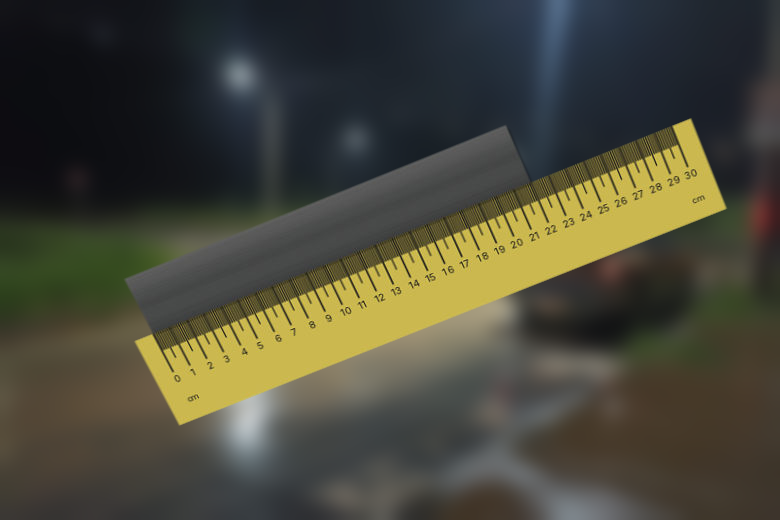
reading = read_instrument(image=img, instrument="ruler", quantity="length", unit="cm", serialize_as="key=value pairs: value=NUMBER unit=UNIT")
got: value=22 unit=cm
